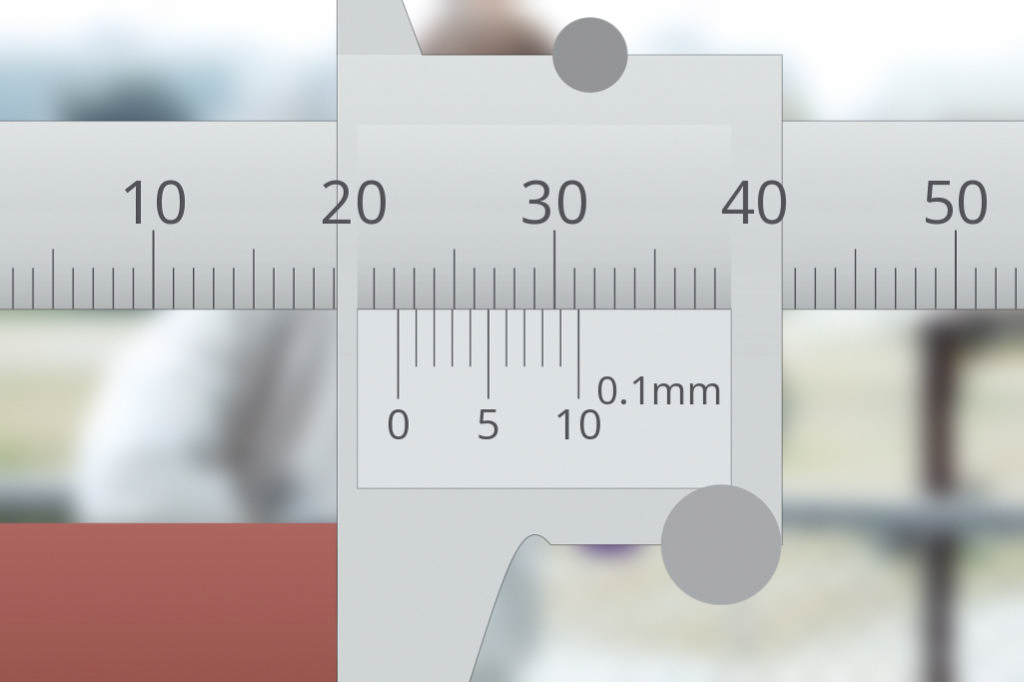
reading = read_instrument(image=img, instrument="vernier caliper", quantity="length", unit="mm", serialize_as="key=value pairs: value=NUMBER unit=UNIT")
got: value=22.2 unit=mm
